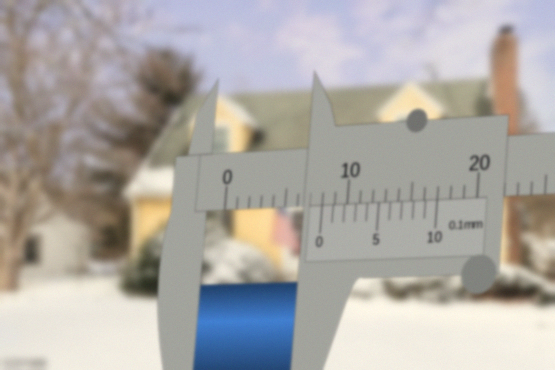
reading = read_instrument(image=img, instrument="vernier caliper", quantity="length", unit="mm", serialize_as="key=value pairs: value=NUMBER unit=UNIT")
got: value=8.0 unit=mm
